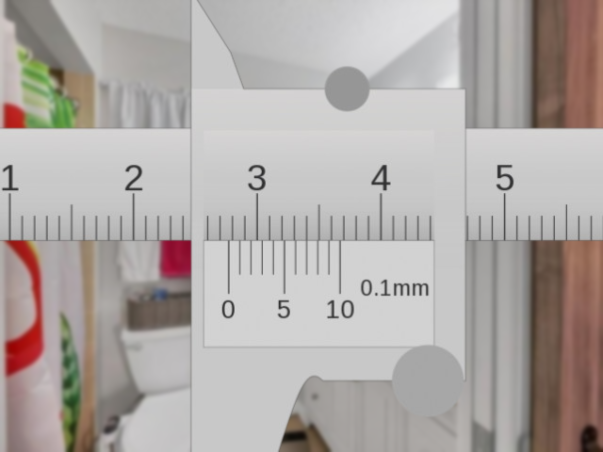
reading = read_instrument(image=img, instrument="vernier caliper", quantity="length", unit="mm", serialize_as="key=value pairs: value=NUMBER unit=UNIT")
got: value=27.7 unit=mm
